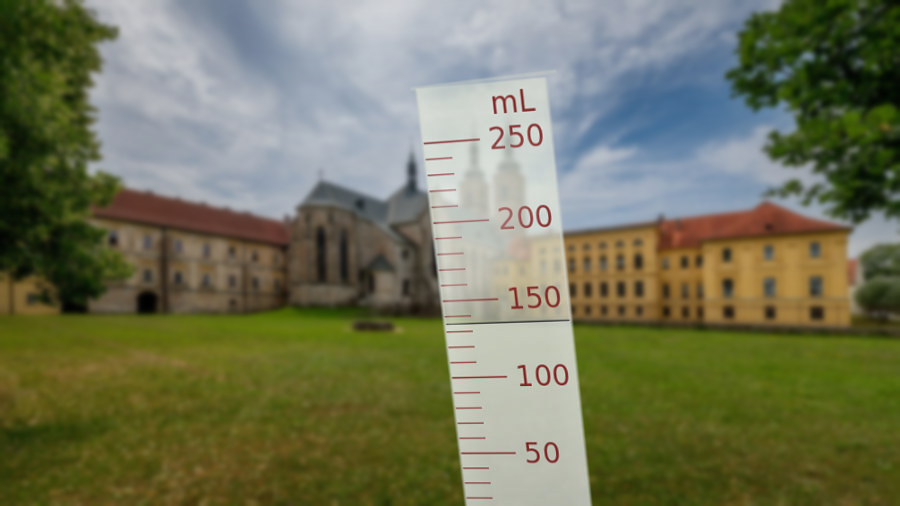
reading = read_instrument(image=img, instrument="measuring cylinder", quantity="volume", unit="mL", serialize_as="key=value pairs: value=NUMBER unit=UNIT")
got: value=135 unit=mL
